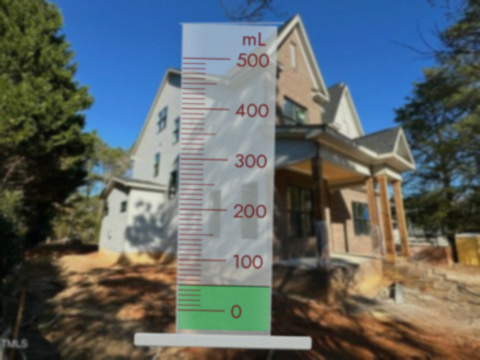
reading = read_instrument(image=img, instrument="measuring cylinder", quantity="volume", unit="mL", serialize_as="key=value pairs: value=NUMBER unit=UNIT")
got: value=50 unit=mL
